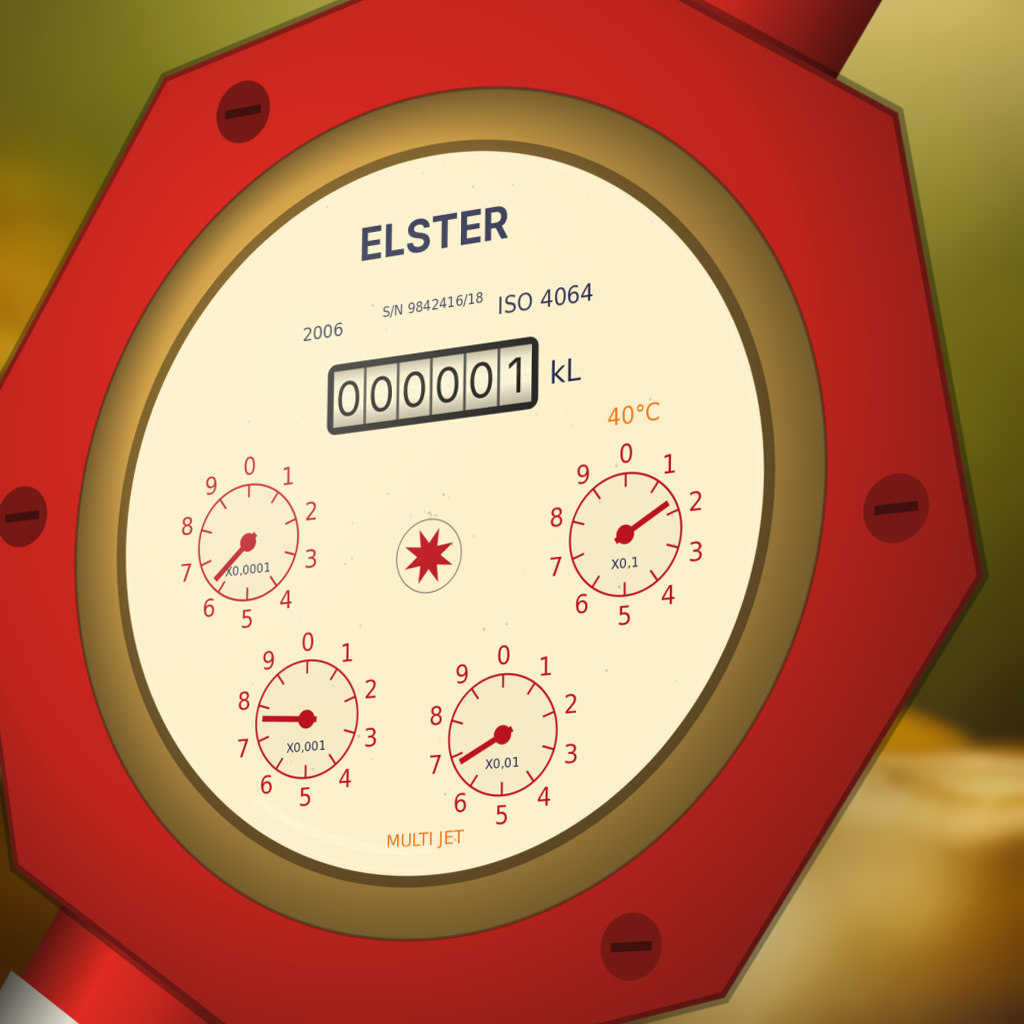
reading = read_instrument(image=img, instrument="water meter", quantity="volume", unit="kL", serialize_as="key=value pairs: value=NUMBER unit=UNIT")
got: value=1.1676 unit=kL
